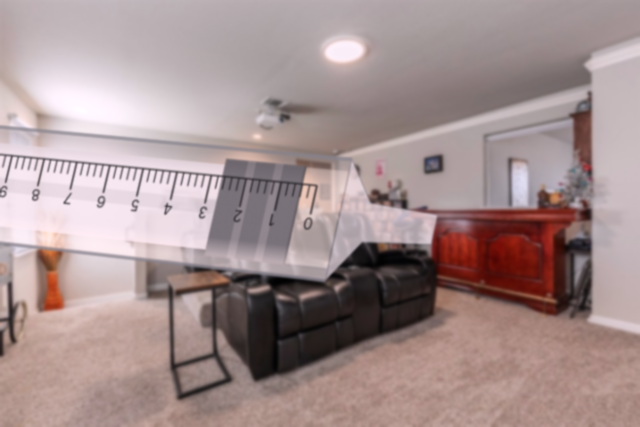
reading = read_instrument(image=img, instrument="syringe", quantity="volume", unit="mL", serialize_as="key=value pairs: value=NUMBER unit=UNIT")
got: value=0.4 unit=mL
